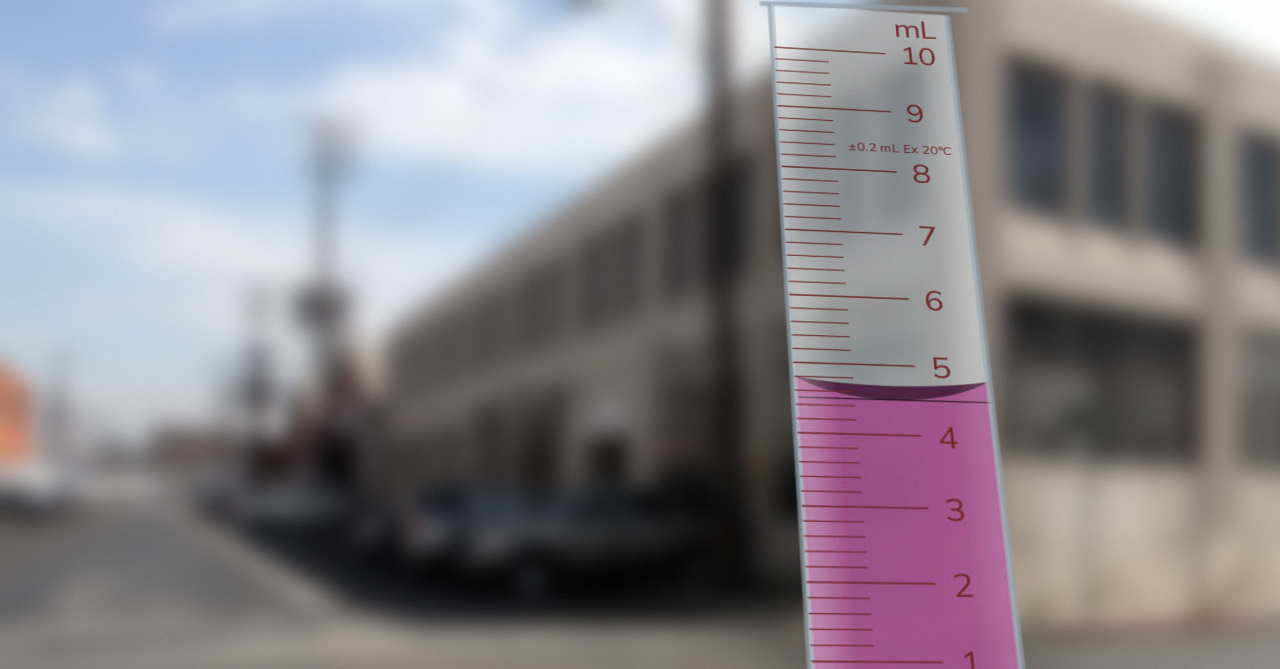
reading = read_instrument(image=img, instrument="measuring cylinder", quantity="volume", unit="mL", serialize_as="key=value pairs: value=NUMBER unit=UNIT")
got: value=4.5 unit=mL
